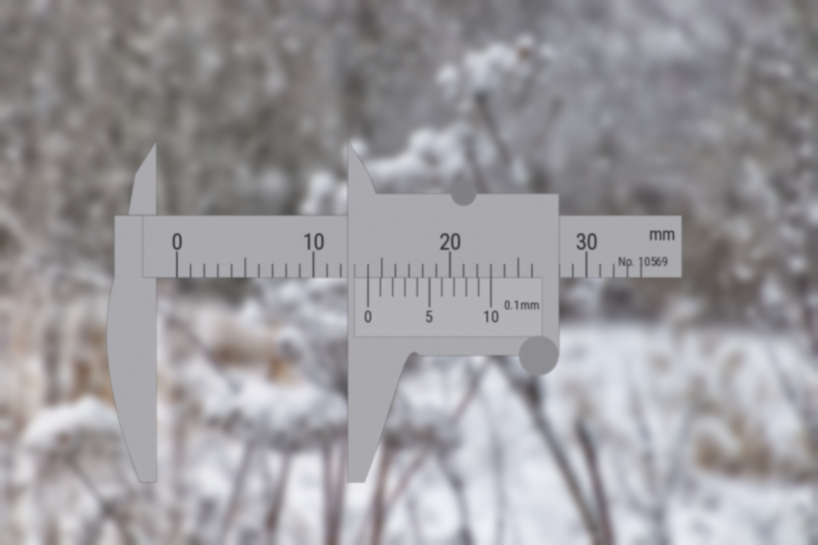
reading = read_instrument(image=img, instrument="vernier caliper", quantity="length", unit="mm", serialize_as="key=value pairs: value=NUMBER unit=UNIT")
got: value=14.0 unit=mm
